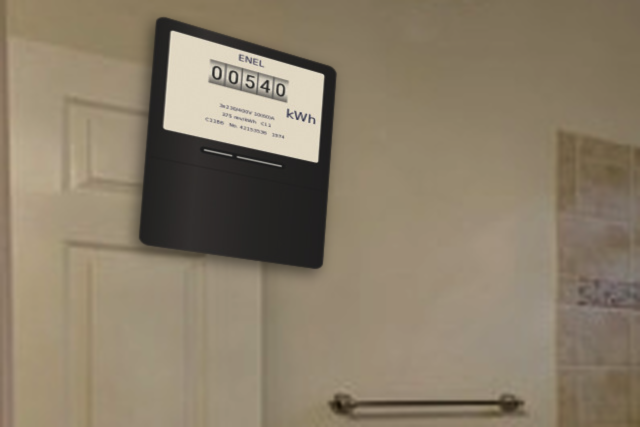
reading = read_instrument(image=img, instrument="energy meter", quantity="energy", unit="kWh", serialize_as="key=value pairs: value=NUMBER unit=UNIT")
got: value=540 unit=kWh
